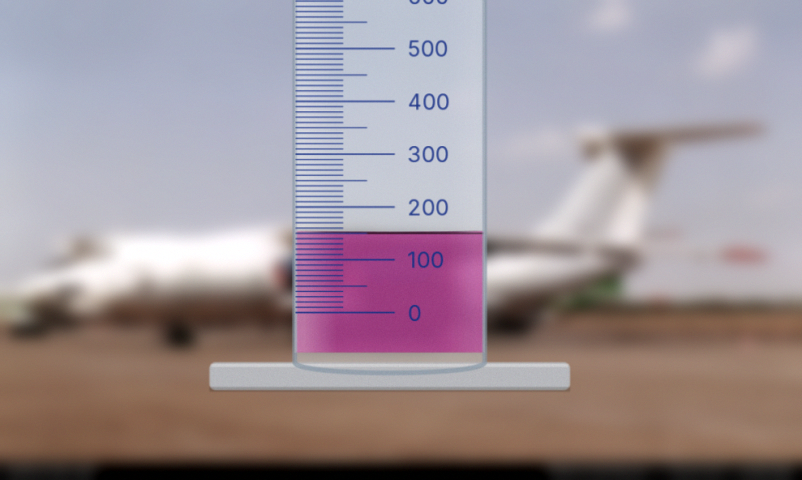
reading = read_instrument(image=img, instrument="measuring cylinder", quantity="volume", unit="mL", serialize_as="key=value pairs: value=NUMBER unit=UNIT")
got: value=150 unit=mL
